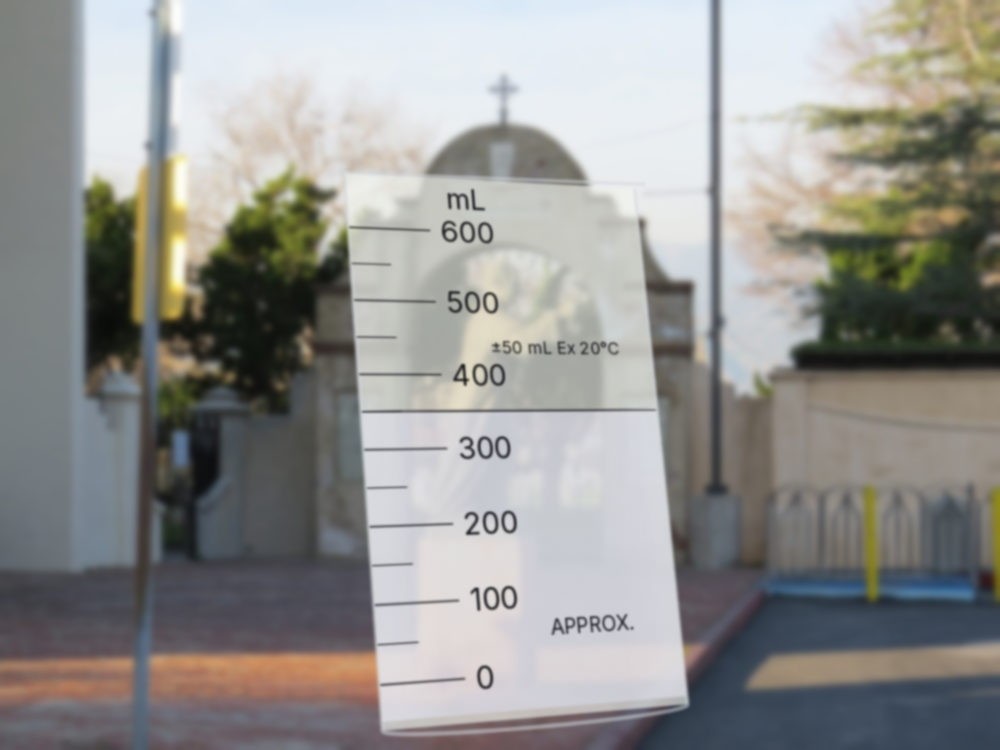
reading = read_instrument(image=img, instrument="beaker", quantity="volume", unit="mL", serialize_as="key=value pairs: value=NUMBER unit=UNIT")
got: value=350 unit=mL
